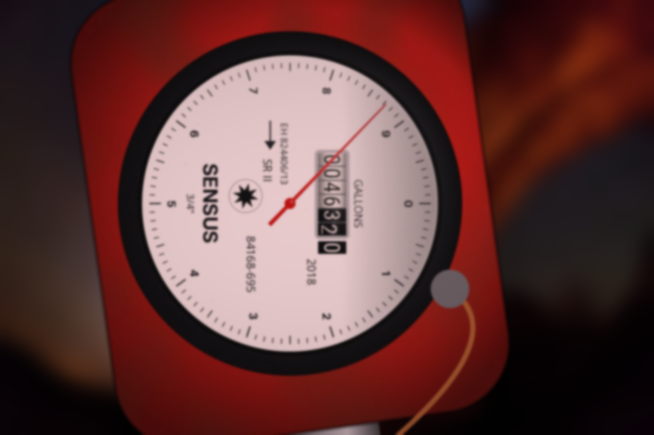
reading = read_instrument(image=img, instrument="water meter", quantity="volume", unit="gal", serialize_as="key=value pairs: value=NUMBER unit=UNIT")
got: value=46318.7 unit=gal
